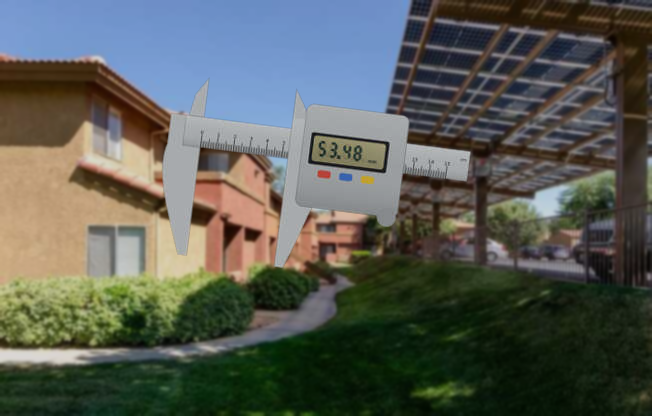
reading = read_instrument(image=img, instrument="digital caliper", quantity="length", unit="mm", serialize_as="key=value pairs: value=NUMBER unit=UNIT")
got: value=53.48 unit=mm
